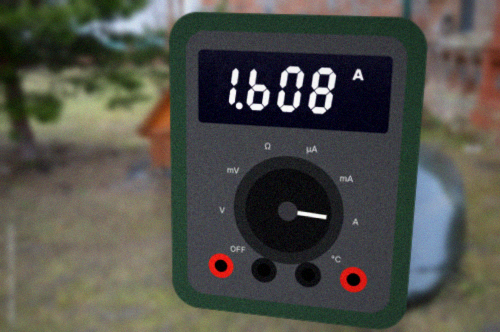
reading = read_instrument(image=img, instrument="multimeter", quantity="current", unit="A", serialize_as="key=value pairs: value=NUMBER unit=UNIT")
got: value=1.608 unit=A
